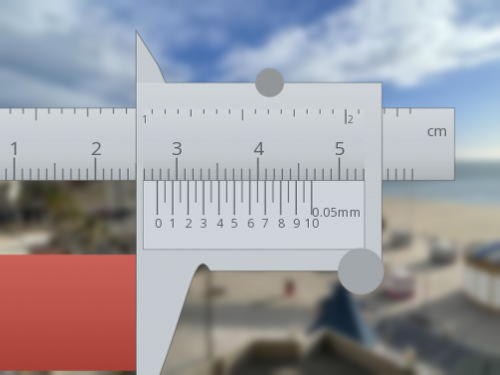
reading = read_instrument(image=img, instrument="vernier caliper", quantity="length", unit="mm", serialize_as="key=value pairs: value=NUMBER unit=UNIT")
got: value=27.6 unit=mm
